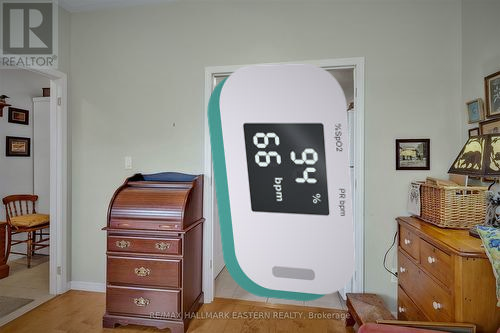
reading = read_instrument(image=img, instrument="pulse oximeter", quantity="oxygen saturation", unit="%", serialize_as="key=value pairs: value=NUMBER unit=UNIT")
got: value=94 unit=%
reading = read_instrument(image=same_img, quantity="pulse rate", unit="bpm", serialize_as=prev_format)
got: value=66 unit=bpm
